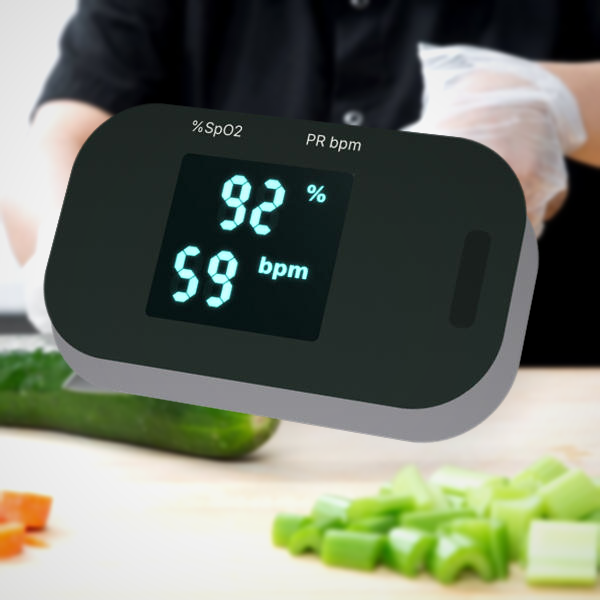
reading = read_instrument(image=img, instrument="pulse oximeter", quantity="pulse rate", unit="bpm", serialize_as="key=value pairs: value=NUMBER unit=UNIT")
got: value=59 unit=bpm
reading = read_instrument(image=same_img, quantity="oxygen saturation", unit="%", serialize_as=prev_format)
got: value=92 unit=%
